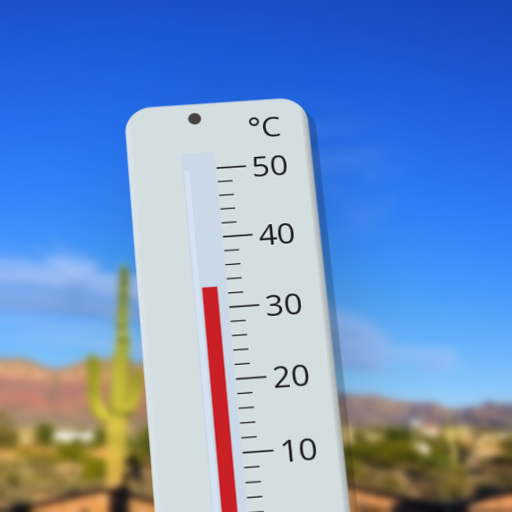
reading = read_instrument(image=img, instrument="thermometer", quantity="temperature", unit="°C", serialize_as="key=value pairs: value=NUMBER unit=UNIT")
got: value=33 unit=°C
